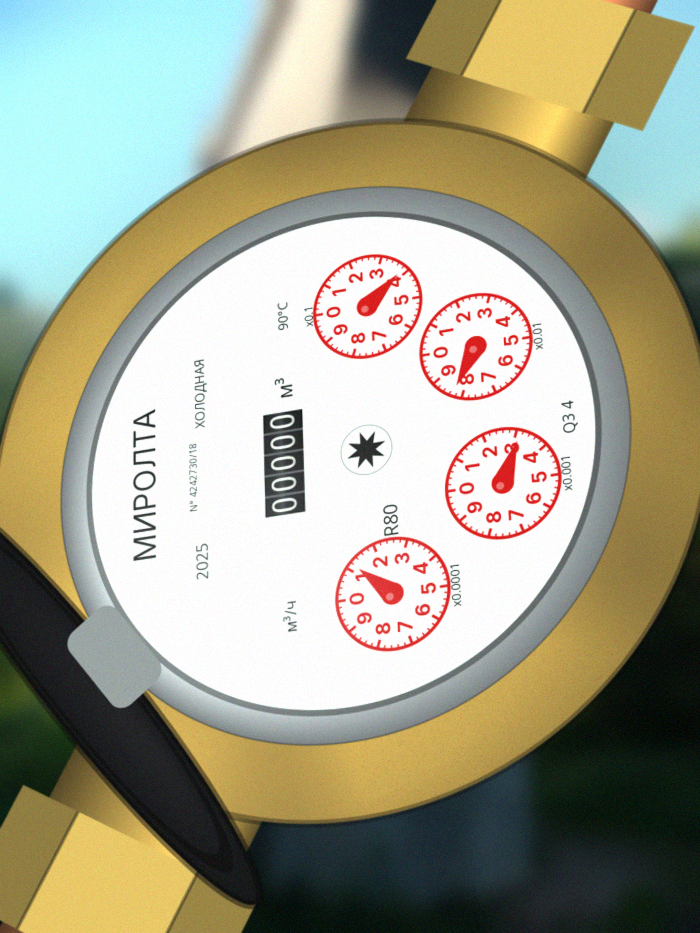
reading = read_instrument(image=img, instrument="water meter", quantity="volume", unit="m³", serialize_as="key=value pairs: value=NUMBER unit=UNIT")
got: value=0.3831 unit=m³
